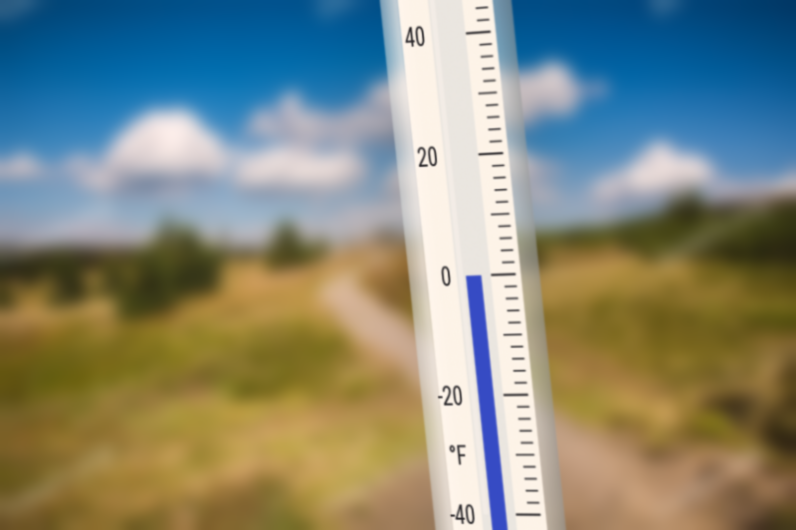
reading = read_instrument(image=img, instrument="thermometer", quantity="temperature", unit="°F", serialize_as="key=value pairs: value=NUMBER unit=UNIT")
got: value=0 unit=°F
